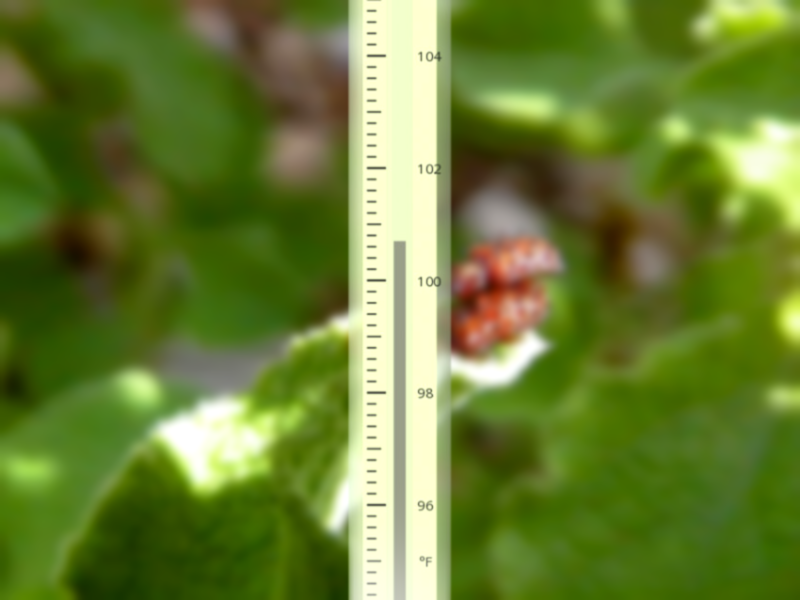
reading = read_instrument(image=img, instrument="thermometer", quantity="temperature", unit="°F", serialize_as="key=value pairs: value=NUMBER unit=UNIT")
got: value=100.7 unit=°F
